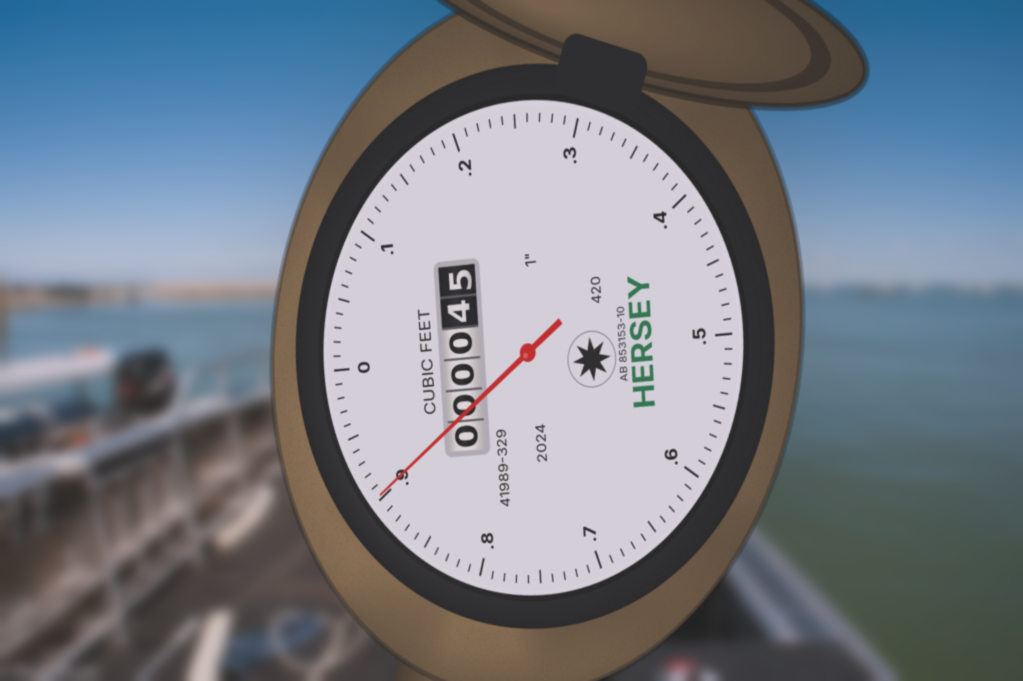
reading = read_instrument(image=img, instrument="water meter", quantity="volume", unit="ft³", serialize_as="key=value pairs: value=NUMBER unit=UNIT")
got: value=44.90 unit=ft³
